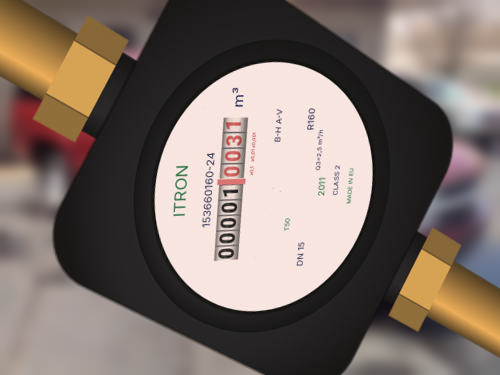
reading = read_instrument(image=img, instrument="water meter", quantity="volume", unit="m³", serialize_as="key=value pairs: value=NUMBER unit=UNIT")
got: value=1.0031 unit=m³
